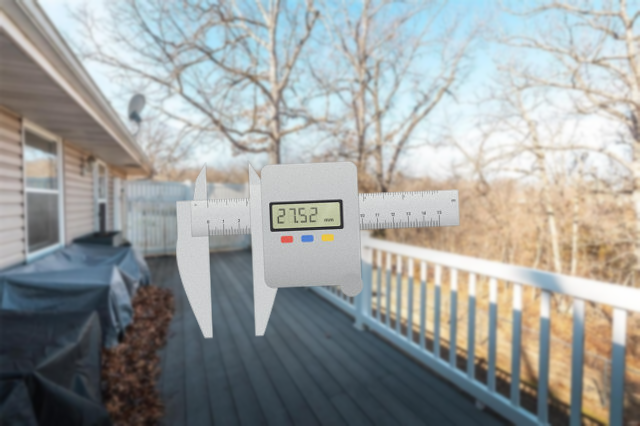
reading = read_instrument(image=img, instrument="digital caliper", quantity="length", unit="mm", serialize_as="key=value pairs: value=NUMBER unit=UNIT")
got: value=27.52 unit=mm
